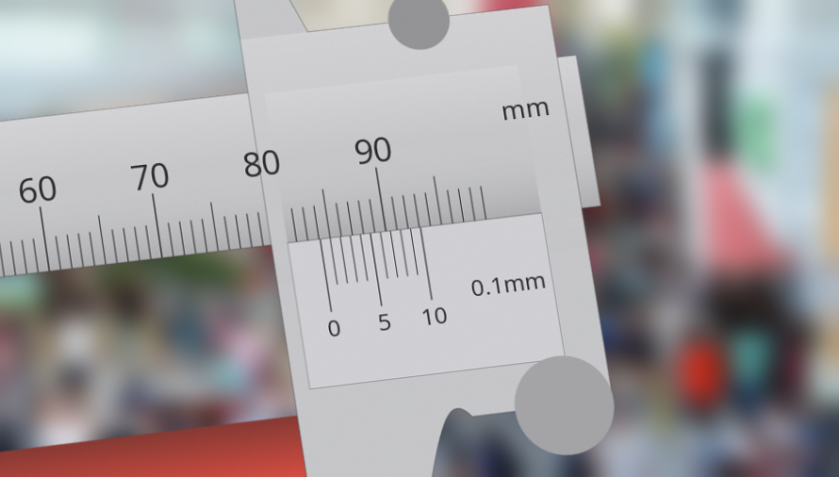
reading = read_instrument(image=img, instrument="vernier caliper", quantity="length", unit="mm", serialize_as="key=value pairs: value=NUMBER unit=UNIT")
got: value=84.1 unit=mm
